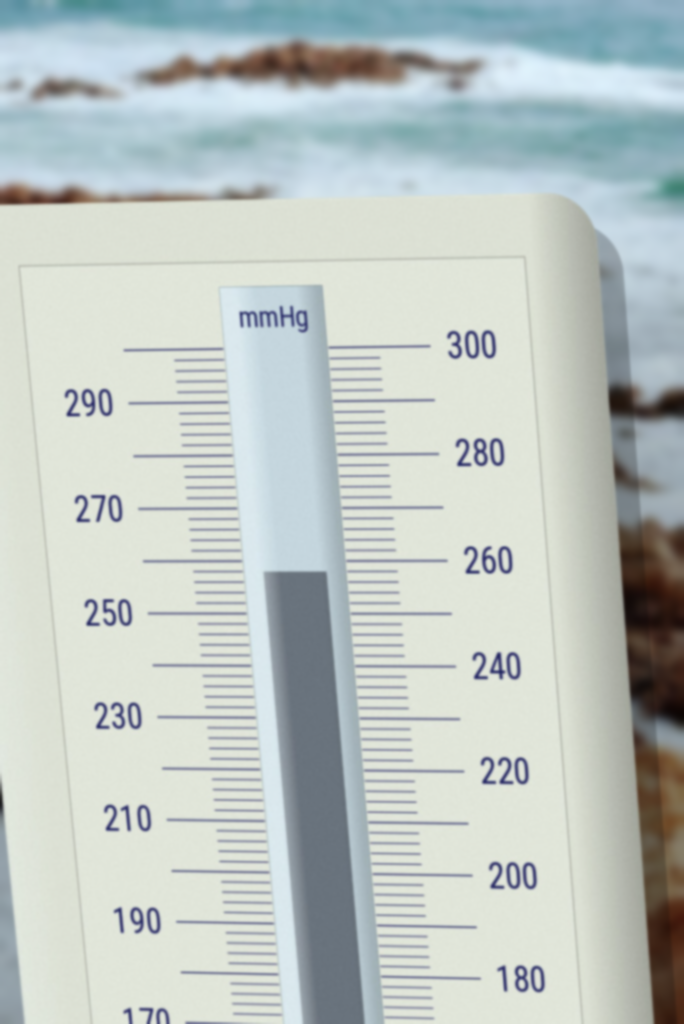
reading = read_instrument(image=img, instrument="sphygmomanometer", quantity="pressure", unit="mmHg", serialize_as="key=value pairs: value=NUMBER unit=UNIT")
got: value=258 unit=mmHg
